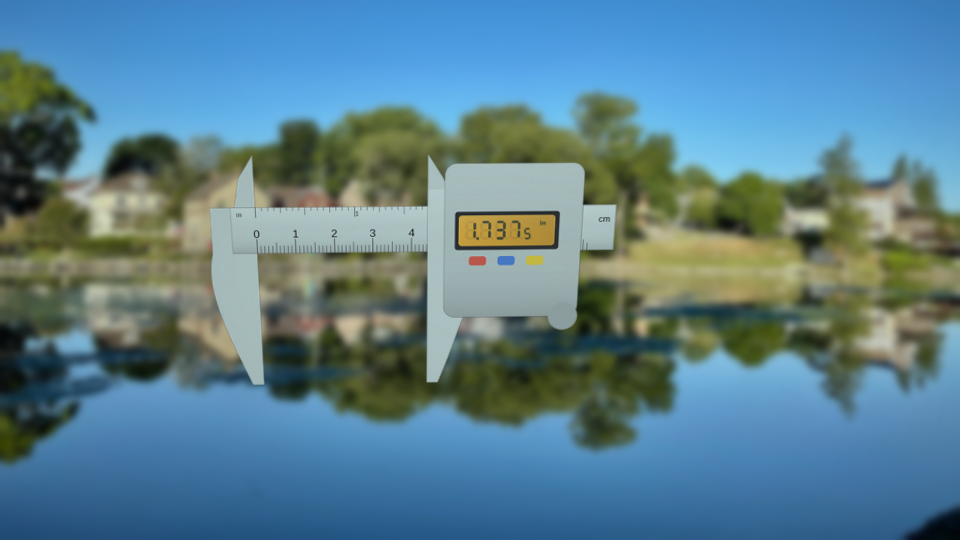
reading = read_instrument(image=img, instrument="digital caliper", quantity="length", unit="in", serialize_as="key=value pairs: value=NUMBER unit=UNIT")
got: value=1.7375 unit=in
